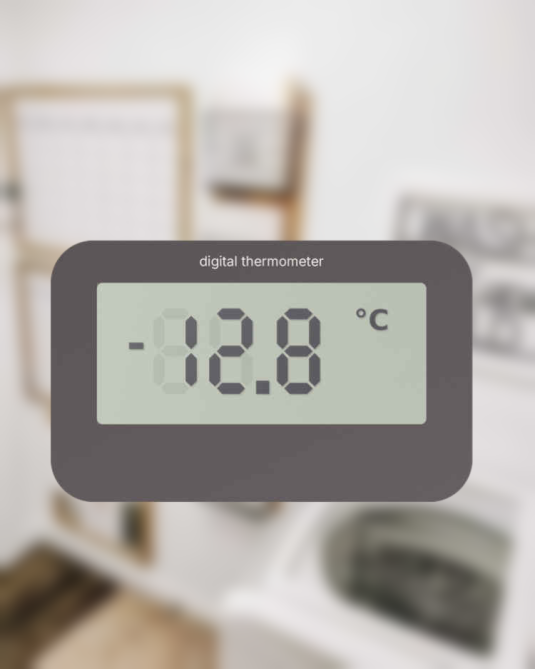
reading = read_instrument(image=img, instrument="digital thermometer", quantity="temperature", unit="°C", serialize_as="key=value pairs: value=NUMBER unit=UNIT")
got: value=-12.8 unit=°C
